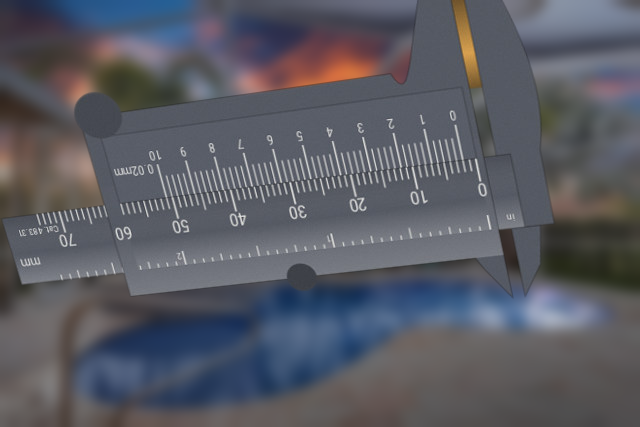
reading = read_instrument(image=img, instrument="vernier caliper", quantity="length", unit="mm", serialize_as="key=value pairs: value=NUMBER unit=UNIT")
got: value=2.0 unit=mm
